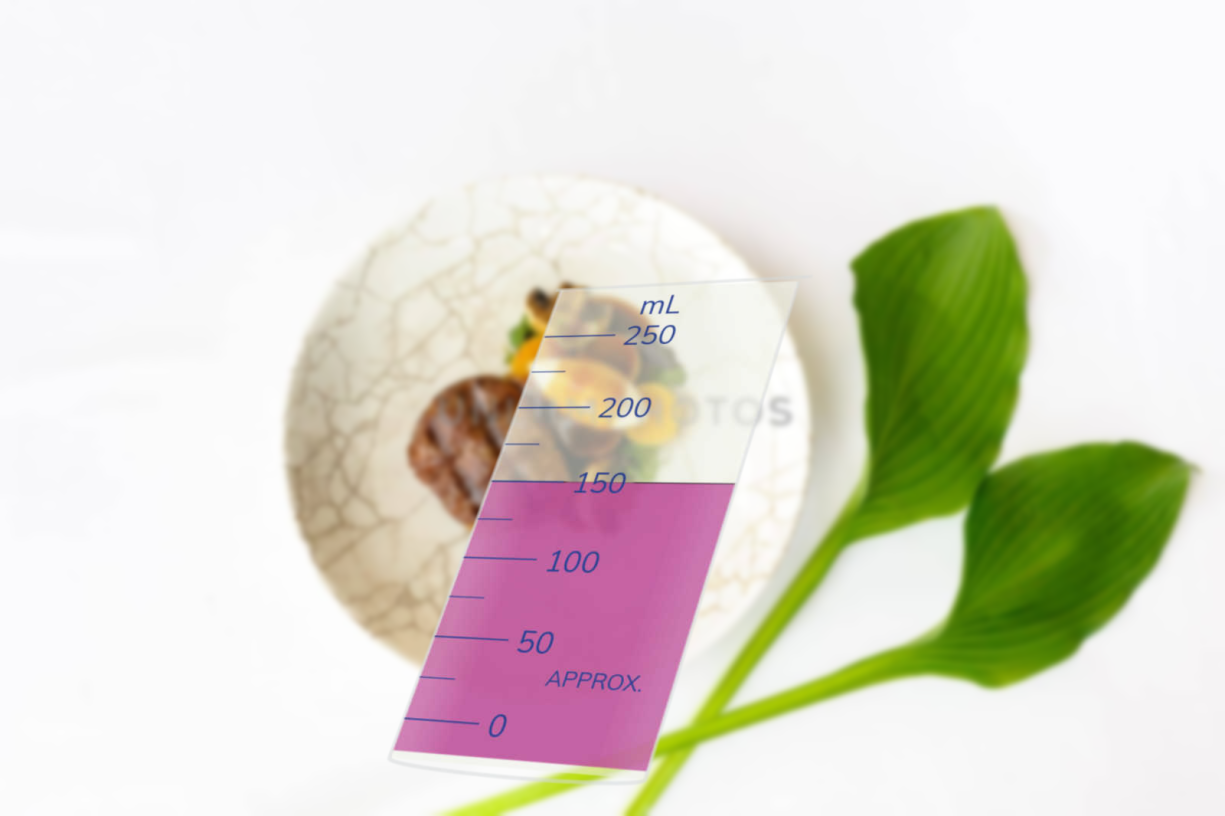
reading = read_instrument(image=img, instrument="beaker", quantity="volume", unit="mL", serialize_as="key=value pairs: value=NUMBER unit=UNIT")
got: value=150 unit=mL
